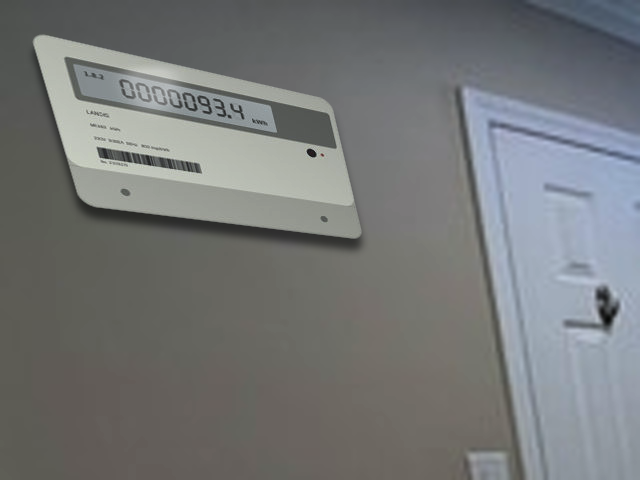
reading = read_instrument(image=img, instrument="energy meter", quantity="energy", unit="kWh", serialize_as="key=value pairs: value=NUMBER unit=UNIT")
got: value=93.4 unit=kWh
